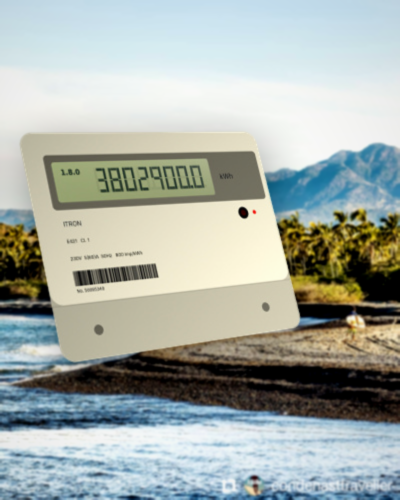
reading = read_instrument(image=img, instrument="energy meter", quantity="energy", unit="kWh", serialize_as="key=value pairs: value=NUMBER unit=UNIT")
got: value=3802900.0 unit=kWh
